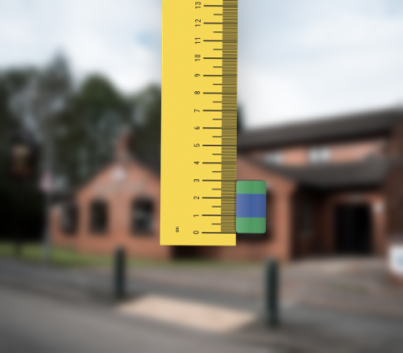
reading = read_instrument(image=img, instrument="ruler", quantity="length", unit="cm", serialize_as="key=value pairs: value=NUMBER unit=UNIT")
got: value=3 unit=cm
